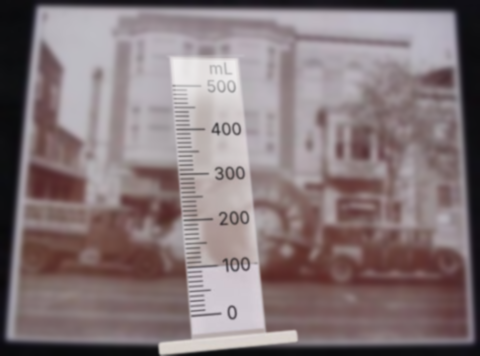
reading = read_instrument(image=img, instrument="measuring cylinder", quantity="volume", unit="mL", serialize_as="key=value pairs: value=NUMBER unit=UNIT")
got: value=100 unit=mL
